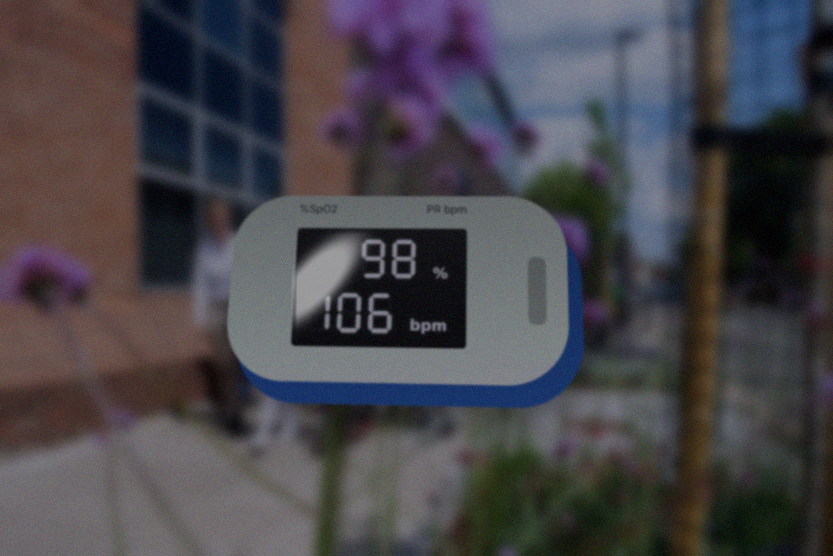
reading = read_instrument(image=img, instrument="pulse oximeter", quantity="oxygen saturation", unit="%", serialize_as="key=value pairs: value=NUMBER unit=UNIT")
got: value=98 unit=%
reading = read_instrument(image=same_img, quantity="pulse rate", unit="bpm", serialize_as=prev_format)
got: value=106 unit=bpm
